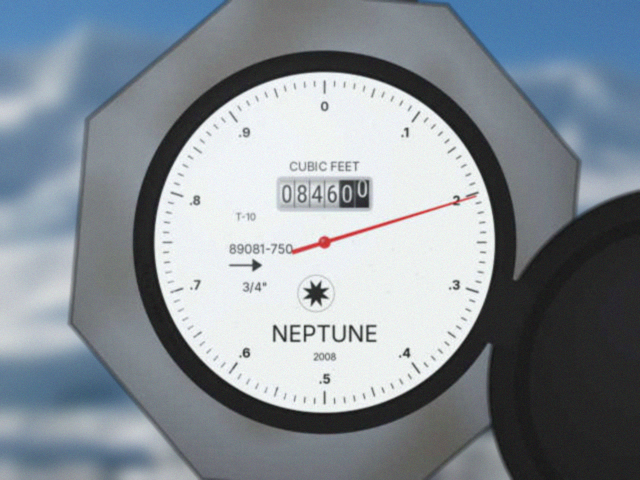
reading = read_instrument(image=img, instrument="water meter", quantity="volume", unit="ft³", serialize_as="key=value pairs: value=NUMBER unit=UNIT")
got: value=84600.20 unit=ft³
